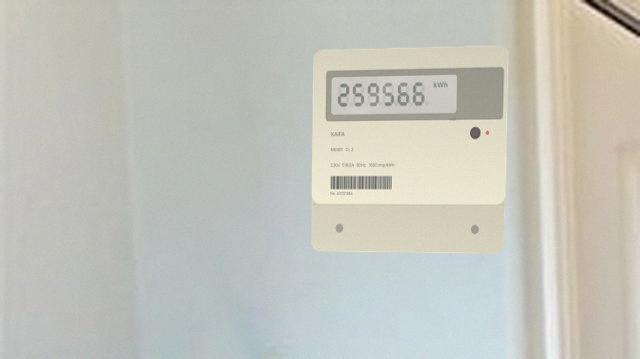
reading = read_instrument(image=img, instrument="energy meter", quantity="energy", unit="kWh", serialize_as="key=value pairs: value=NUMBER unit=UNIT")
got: value=259566 unit=kWh
